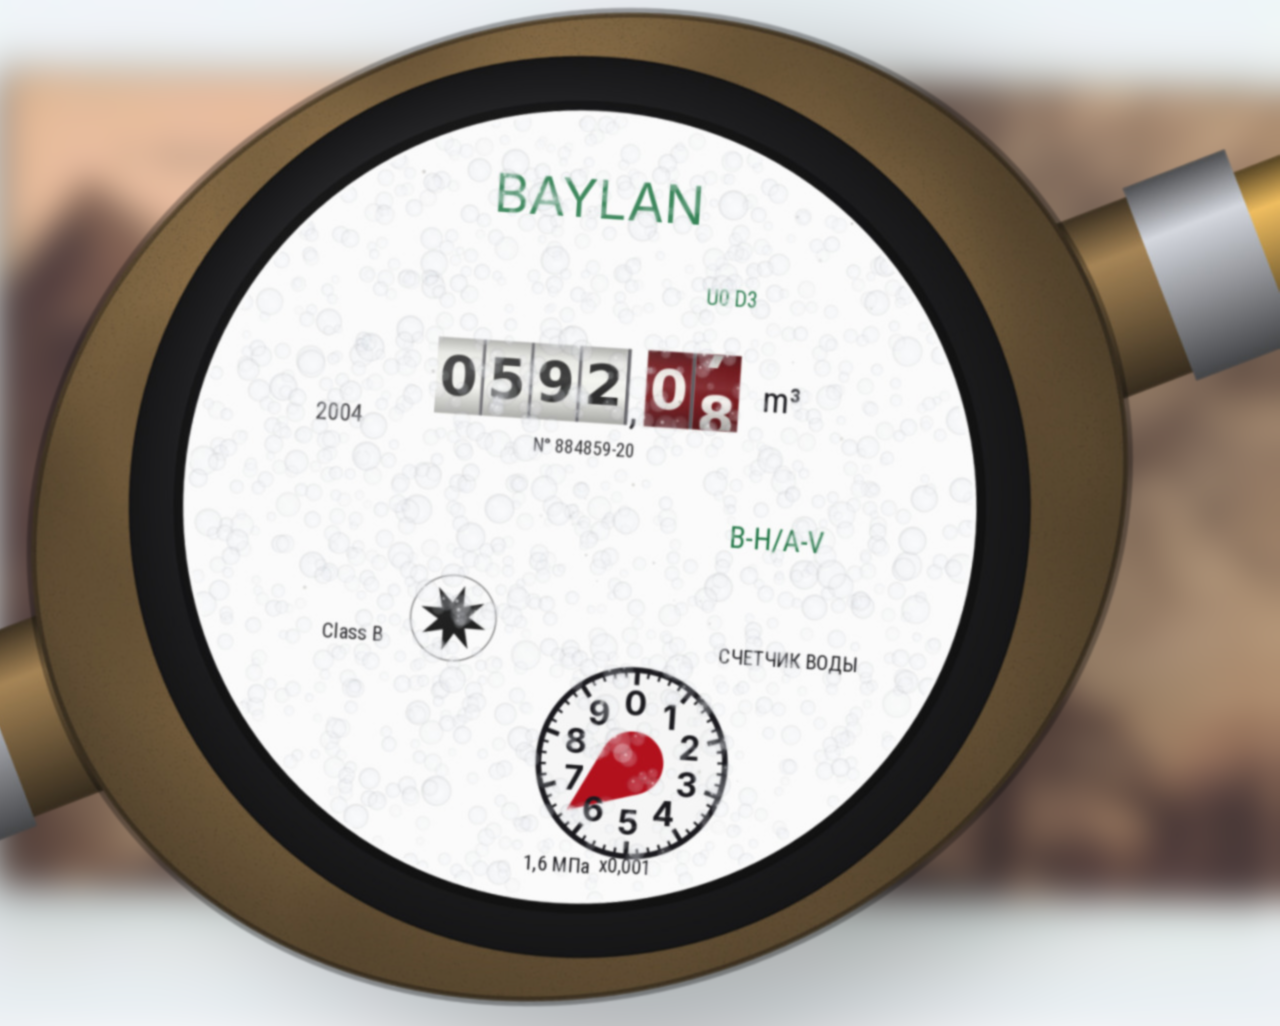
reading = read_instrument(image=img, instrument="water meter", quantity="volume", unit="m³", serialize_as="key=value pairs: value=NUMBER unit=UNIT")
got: value=592.076 unit=m³
